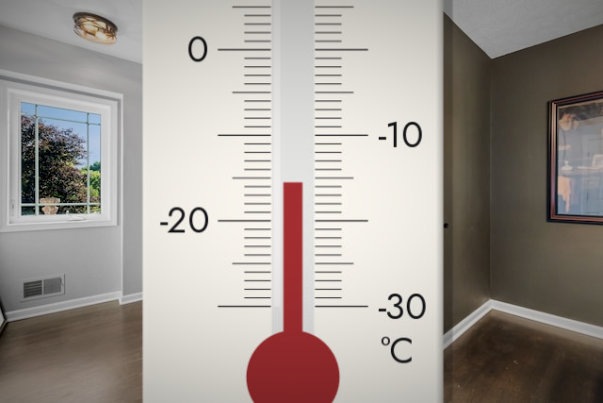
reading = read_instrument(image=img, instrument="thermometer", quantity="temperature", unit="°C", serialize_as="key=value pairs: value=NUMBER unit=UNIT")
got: value=-15.5 unit=°C
